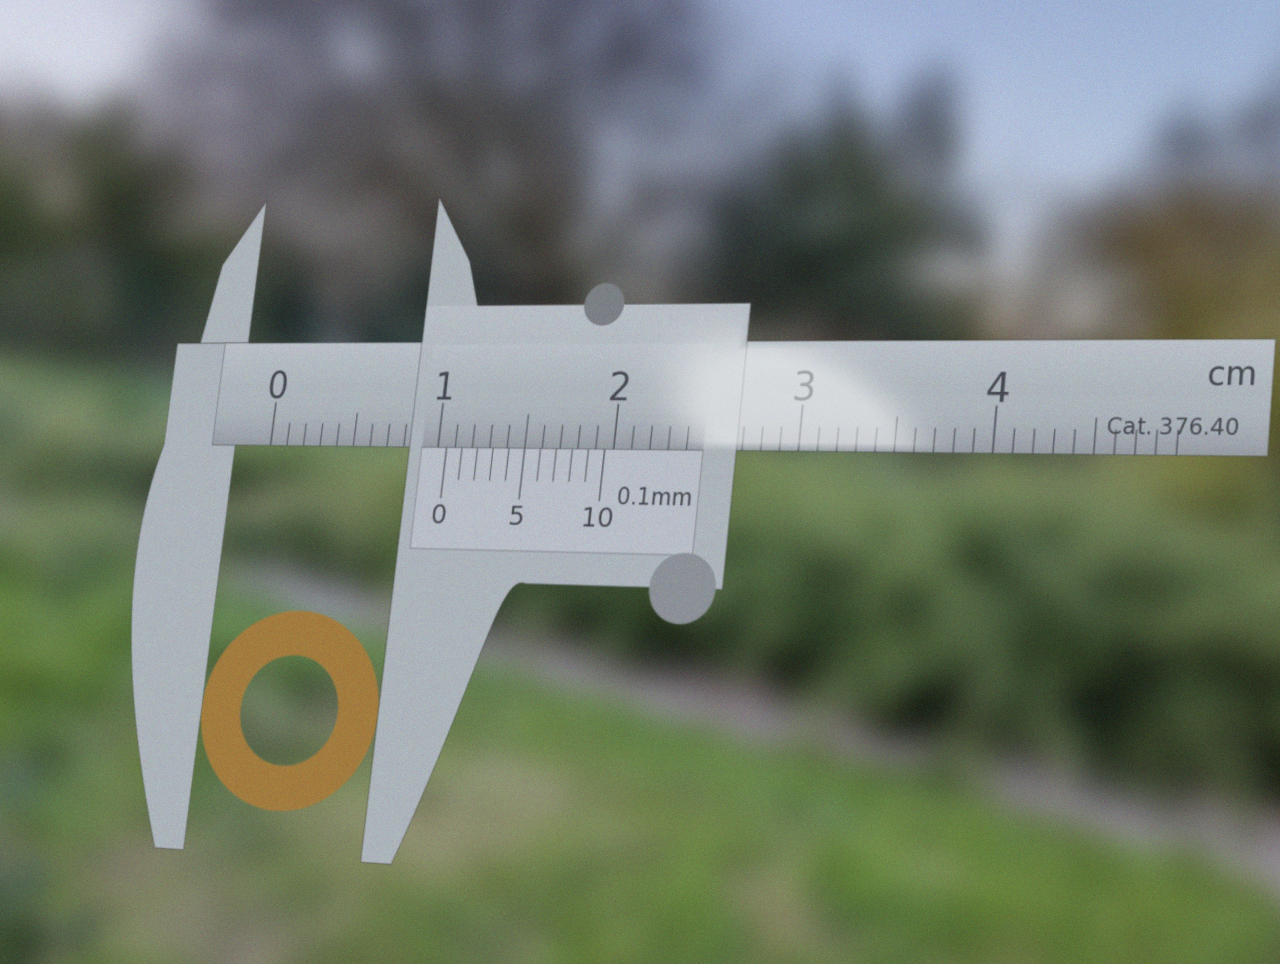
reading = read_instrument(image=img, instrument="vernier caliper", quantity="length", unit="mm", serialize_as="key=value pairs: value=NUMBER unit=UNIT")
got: value=10.5 unit=mm
